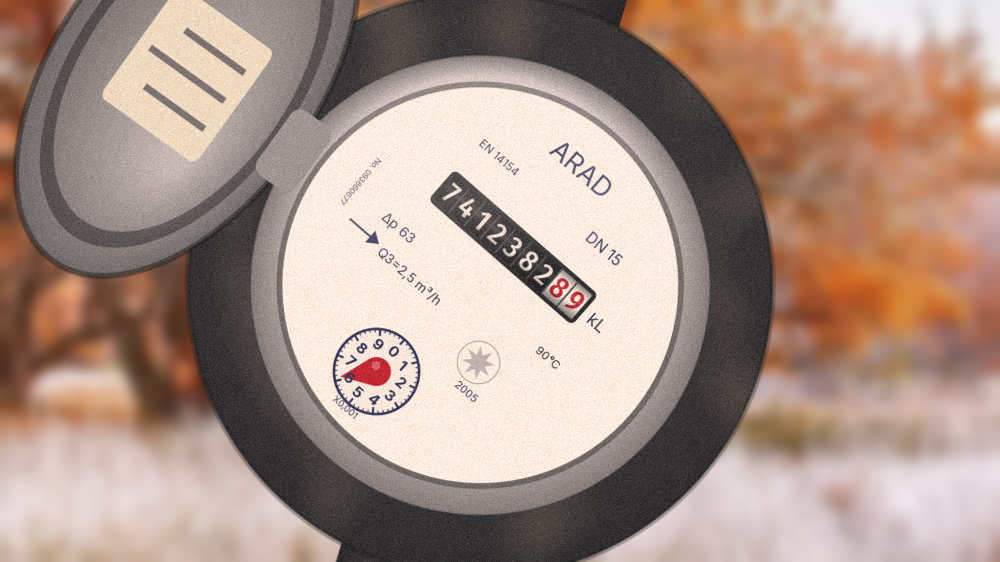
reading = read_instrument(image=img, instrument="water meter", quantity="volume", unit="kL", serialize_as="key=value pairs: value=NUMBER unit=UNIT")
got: value=7412382.896 unit=kL
